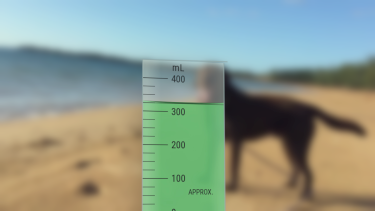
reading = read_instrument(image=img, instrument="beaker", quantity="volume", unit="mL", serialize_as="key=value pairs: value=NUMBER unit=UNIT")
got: value=325 unit=mL
